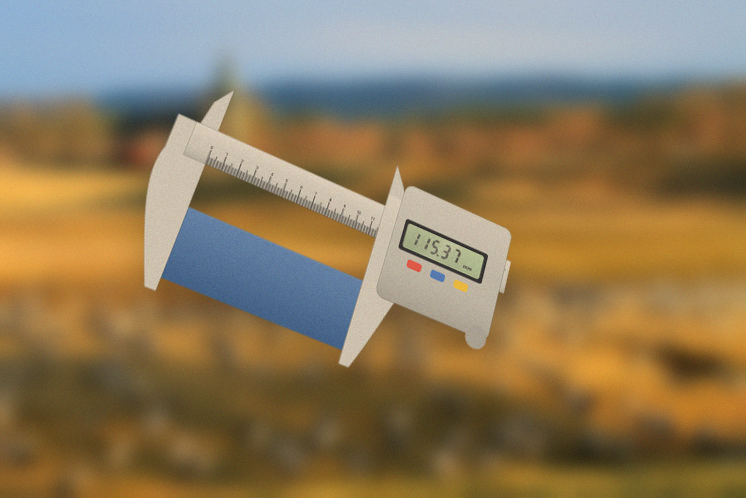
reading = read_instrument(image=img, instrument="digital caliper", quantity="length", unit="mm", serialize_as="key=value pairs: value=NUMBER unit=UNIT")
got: value=115.37 unit=mm
